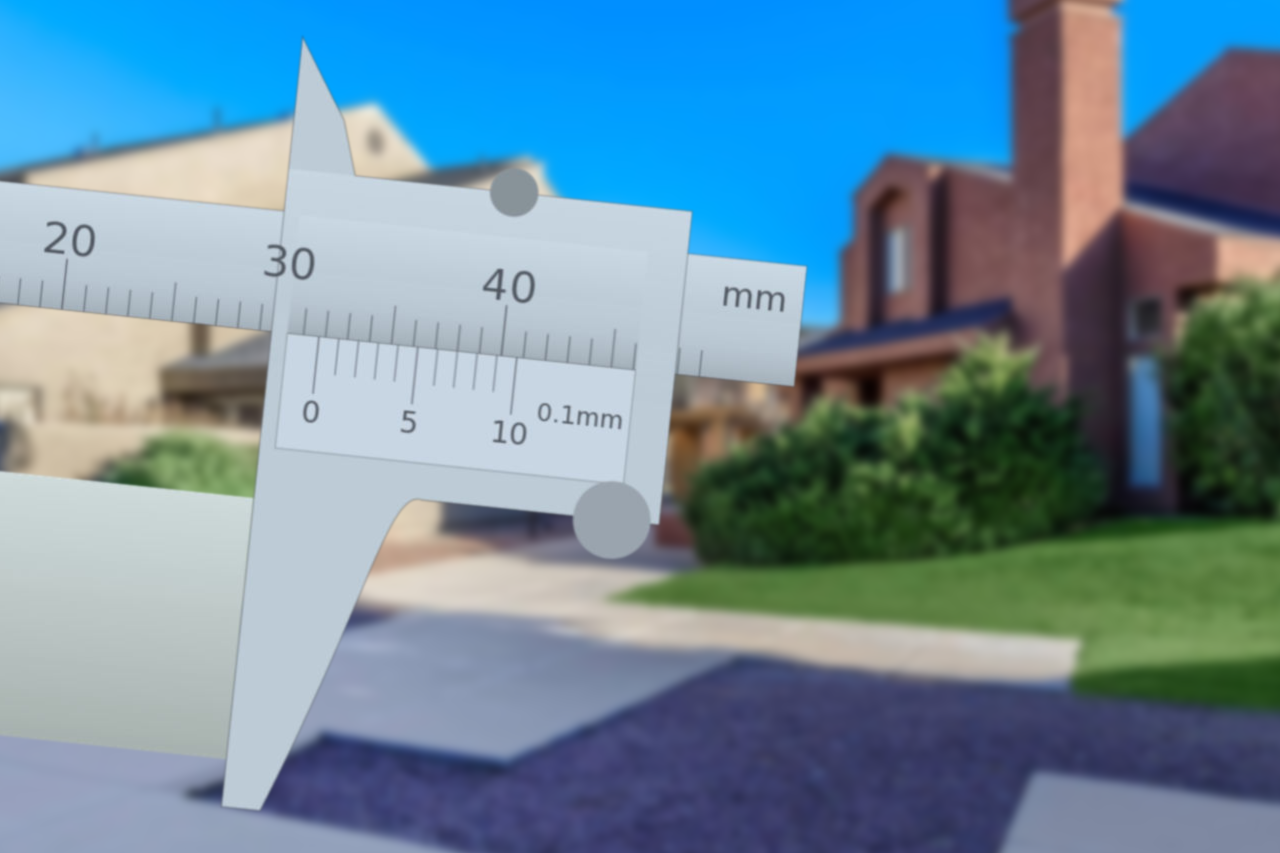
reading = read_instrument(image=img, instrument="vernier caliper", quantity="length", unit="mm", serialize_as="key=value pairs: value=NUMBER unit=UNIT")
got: value=31.7 unit=mm
